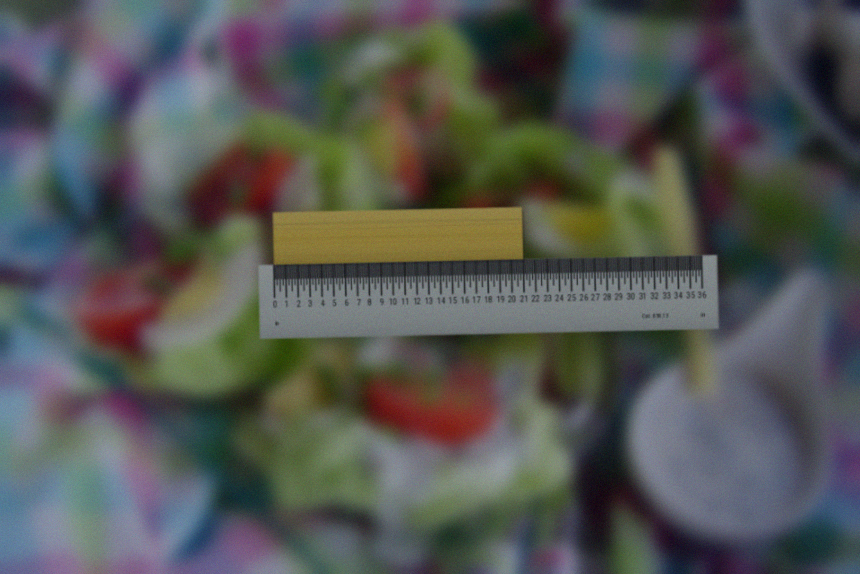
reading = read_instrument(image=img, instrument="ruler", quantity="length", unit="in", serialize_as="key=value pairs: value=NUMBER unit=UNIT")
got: value=21 unit=in
